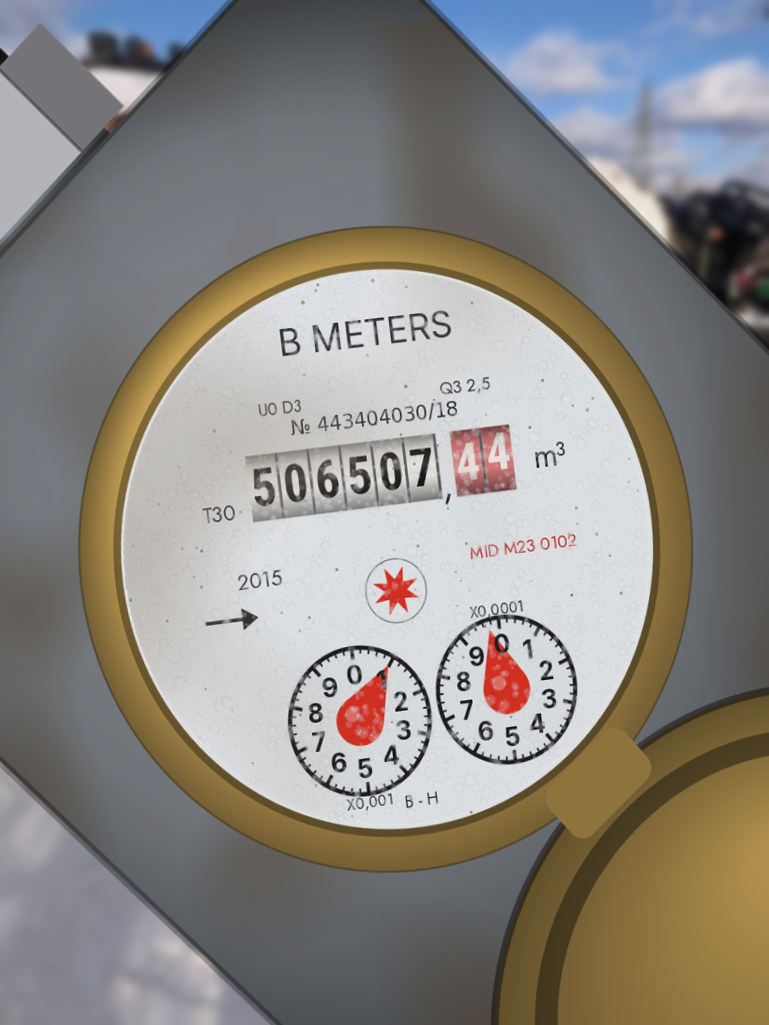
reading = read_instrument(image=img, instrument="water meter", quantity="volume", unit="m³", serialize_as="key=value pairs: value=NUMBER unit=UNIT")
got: value=506507.4409 unit=m³
